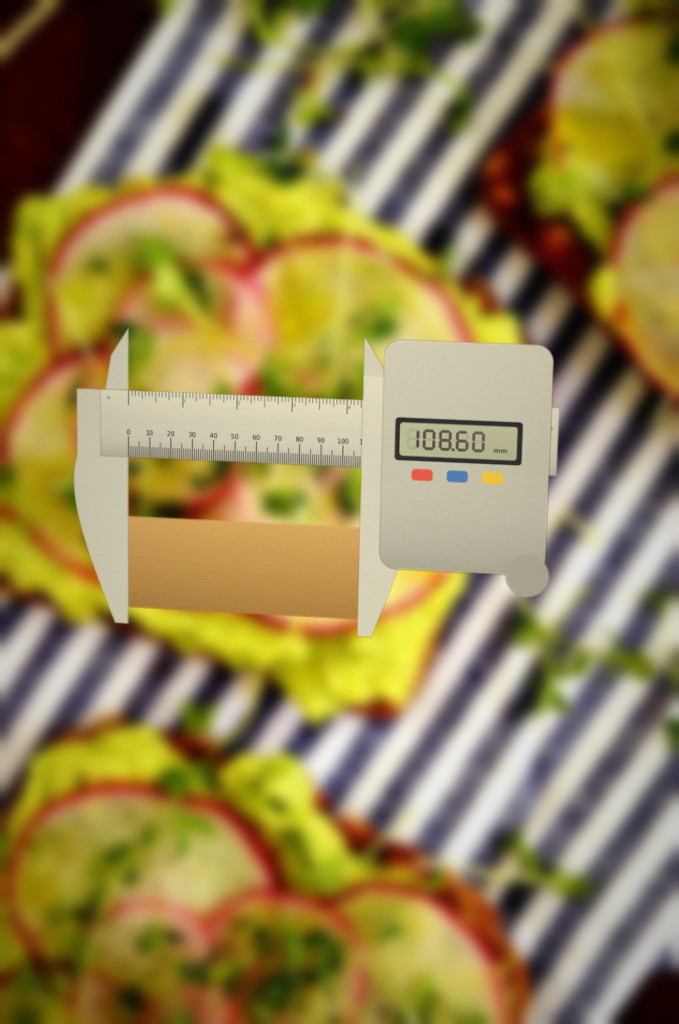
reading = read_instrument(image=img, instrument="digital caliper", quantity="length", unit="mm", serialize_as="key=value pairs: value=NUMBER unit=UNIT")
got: value=108.60 unit=mm
